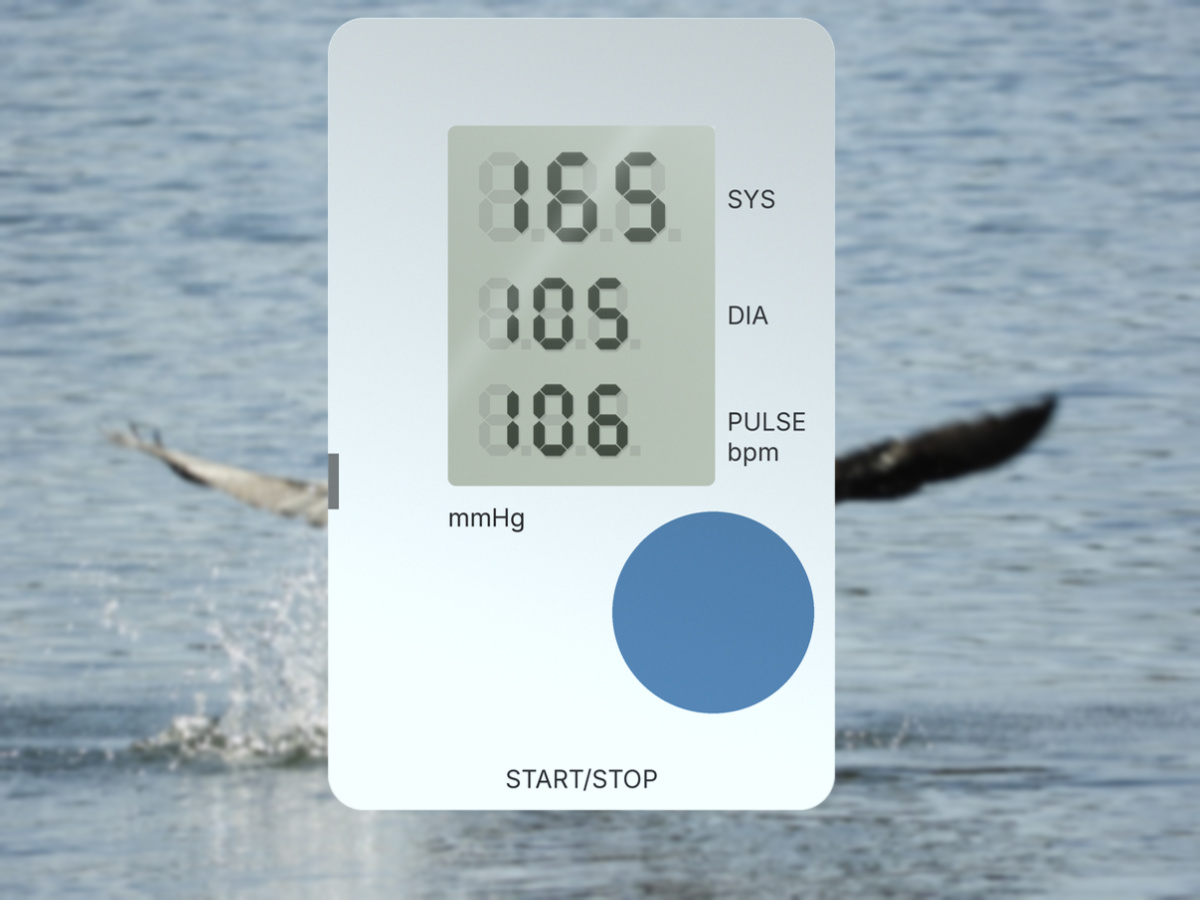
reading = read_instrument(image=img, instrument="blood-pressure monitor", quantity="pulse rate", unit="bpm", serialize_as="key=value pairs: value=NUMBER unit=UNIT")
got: value=106 unit=bpm
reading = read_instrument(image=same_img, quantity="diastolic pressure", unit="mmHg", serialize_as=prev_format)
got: value=105 unit=mmHg
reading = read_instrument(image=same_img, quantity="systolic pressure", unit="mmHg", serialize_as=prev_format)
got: value=165 unit=mmHg
